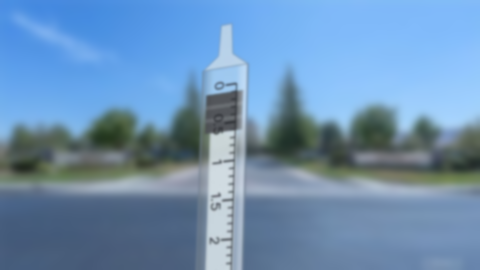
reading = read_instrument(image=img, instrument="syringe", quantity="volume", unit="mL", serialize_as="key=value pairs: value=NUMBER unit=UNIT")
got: value=0.1 unit=mL
